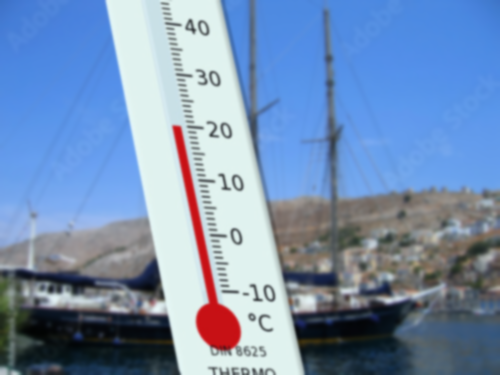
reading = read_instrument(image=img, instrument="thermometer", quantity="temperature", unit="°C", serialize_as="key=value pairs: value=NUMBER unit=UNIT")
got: value=20 unit=°C
